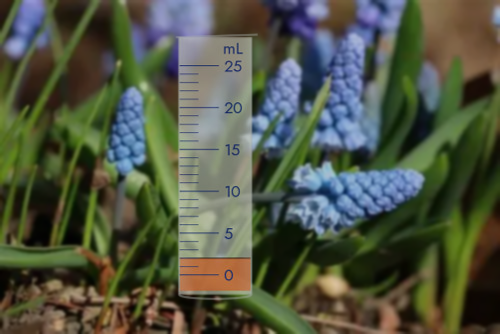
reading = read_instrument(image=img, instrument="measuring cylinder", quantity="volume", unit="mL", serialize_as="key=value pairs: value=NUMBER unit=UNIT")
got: value=2 unit=mL
